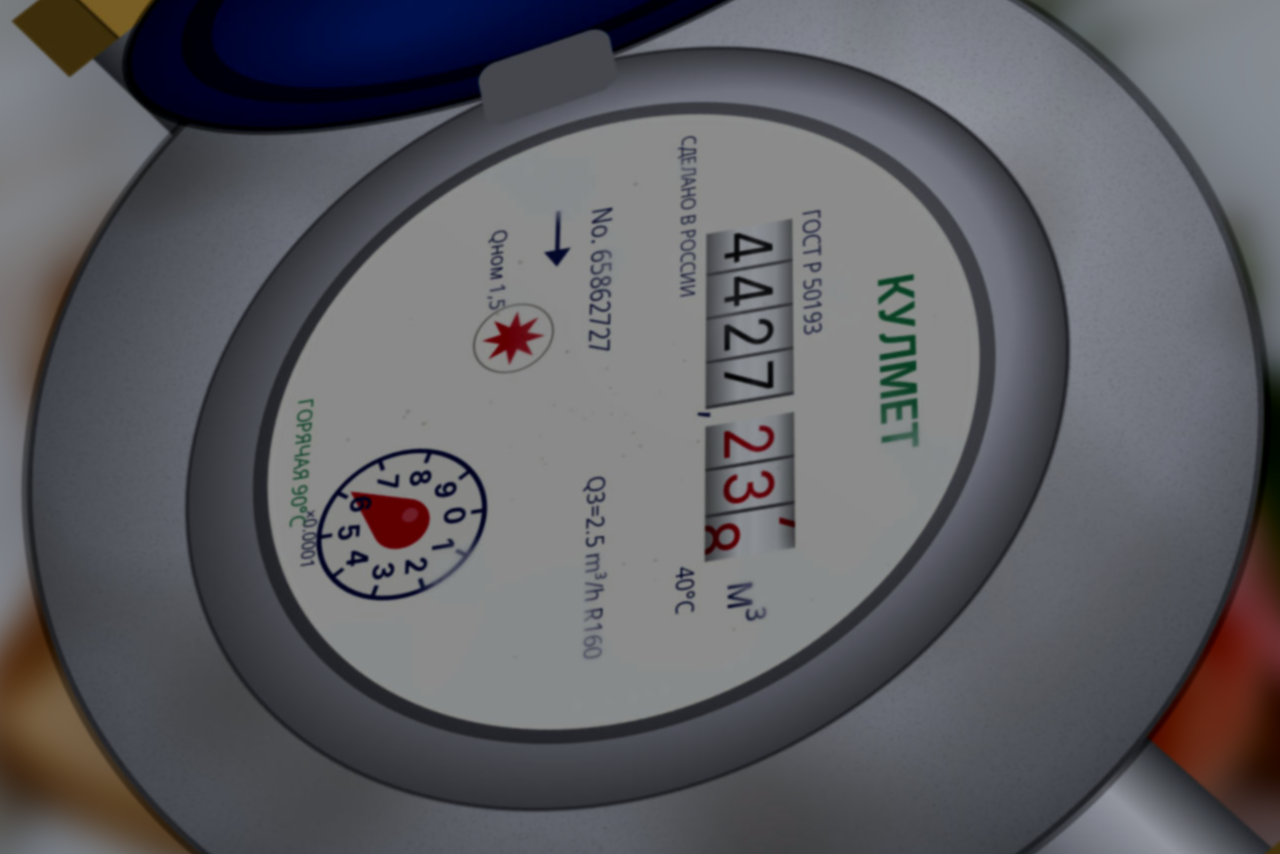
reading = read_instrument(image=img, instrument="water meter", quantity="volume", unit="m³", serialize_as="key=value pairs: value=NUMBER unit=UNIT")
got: value=4427.2376 unit=m³
